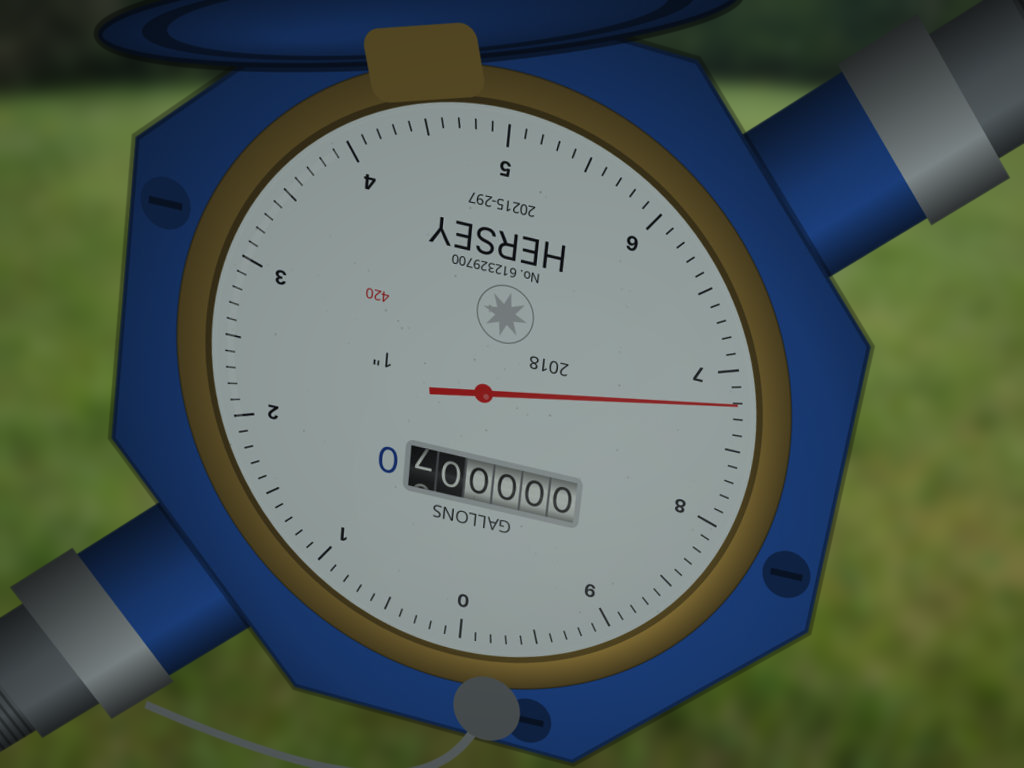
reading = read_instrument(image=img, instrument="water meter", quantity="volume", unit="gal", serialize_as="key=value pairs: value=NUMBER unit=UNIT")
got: value=67.2 unit=gal
